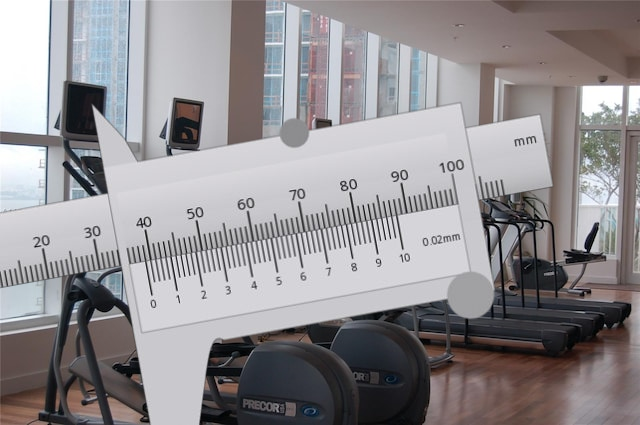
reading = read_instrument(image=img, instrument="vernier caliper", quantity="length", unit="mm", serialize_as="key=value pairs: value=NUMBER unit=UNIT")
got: value=39.0 unit=mm
